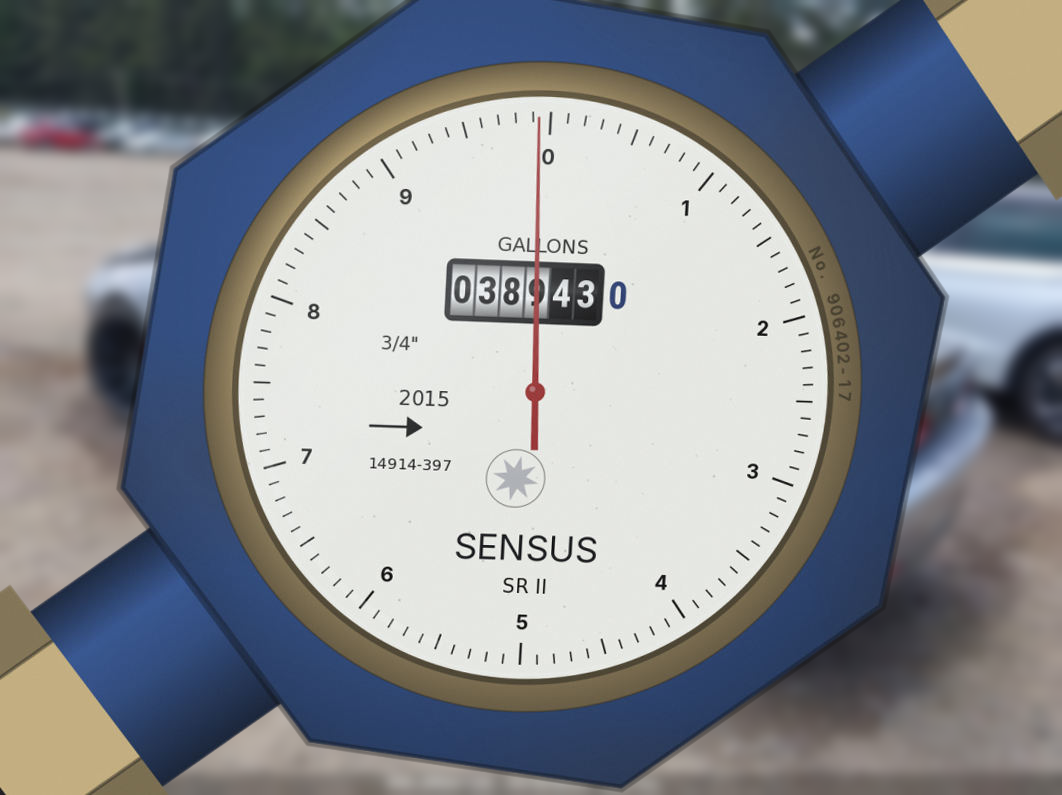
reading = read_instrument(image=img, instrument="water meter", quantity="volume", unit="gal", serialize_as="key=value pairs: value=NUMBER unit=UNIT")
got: value=389429.9 unit=gal
